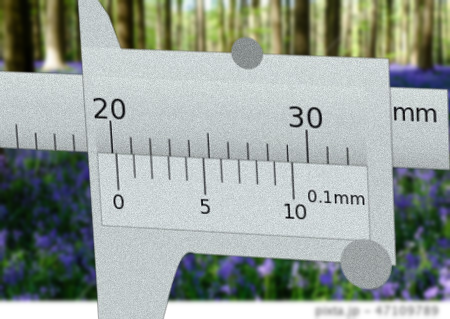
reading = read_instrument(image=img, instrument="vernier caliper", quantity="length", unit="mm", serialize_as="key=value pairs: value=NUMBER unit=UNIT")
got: value=20.2 unit=mm
